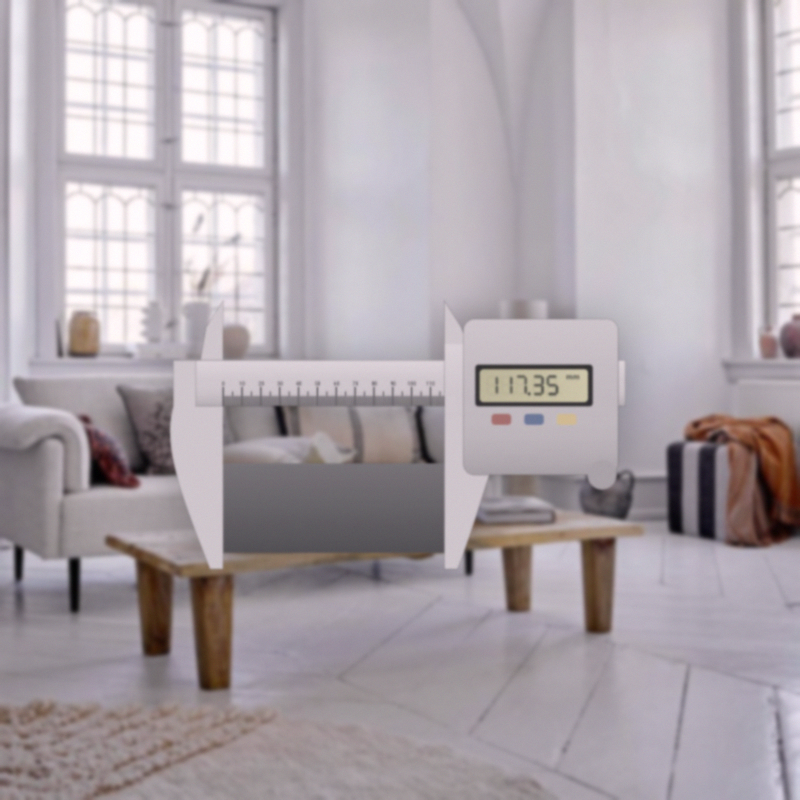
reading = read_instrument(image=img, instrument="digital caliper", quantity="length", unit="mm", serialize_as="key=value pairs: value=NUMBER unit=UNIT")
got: value=117.35 unit=mm
